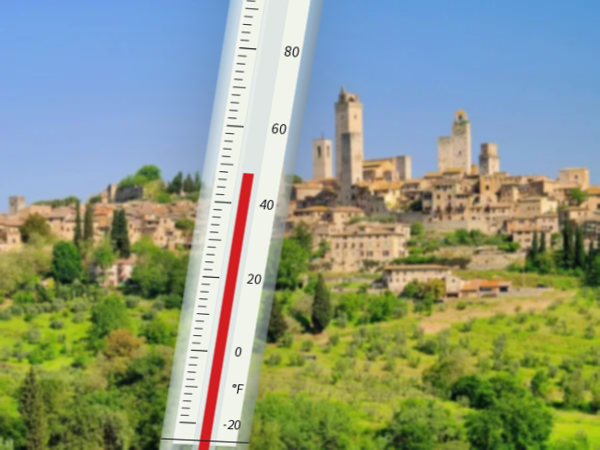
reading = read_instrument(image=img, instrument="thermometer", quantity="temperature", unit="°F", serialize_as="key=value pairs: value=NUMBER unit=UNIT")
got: value=48 unit=°F
